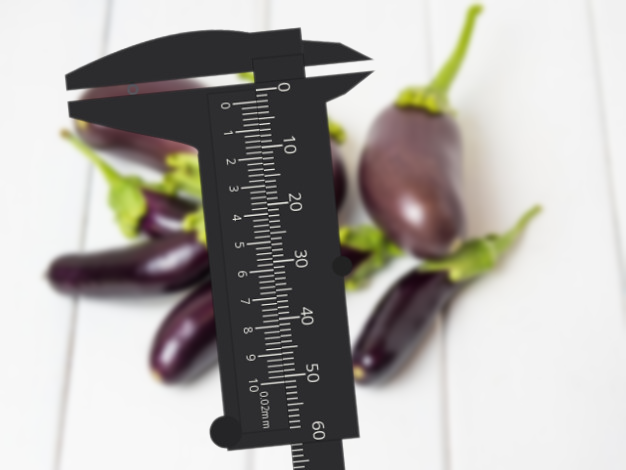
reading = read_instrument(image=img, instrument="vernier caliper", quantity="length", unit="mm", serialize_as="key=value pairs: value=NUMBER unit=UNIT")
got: value=2.0 unit=mm
